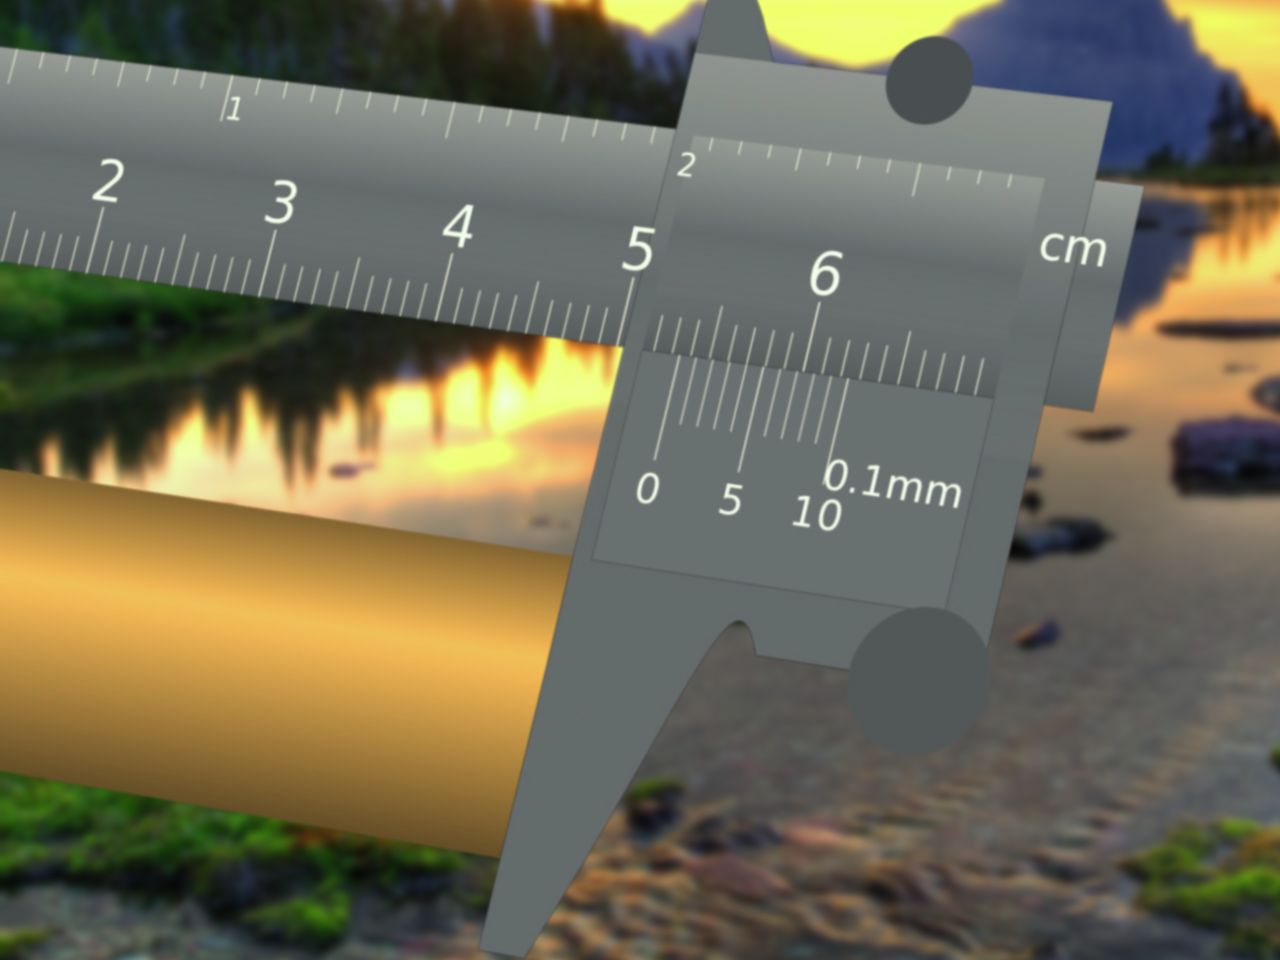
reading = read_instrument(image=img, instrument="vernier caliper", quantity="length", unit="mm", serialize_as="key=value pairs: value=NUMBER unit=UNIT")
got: value=53.4 unit=mm
